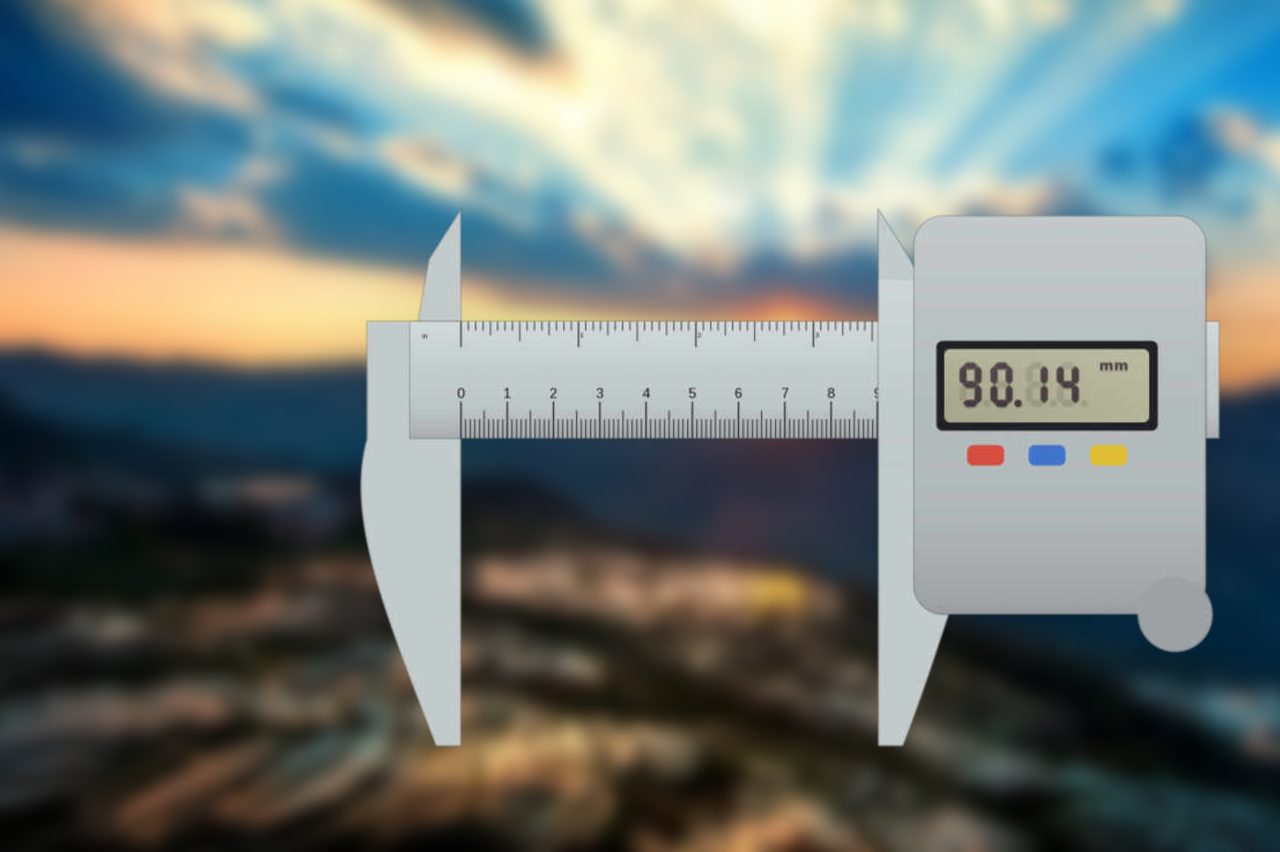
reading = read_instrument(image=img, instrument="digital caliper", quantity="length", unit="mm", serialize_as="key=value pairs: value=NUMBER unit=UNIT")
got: value=90.14 unit=mm
